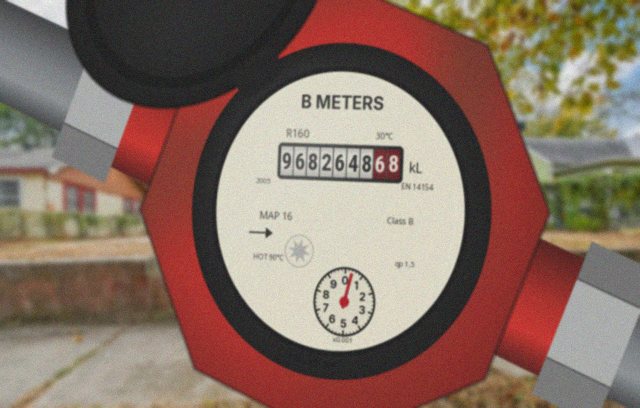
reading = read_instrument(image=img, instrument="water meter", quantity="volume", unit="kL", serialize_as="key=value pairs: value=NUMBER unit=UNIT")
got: value=9682648.680 unit=kL
